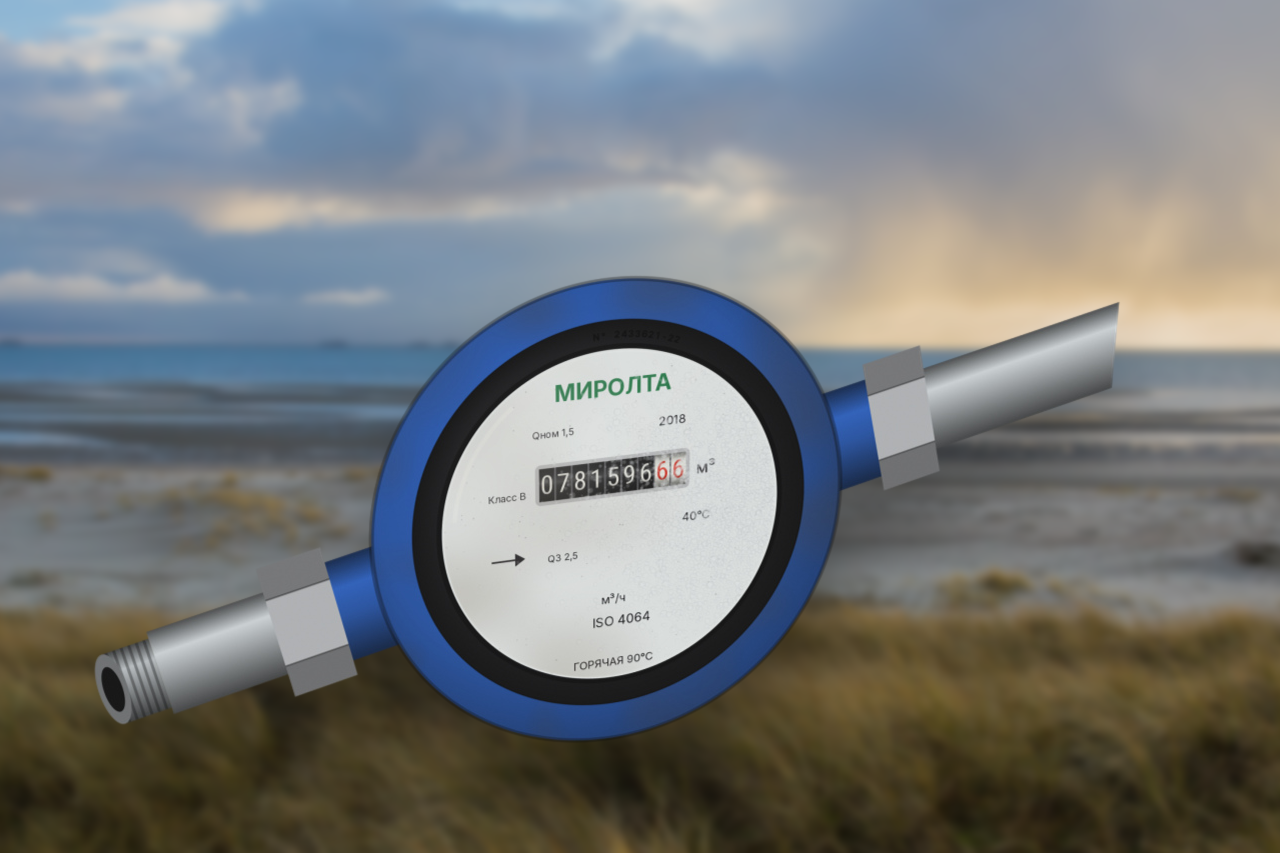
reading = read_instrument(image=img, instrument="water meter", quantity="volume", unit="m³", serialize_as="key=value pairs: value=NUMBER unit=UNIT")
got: value=781596.66 unit=m³
